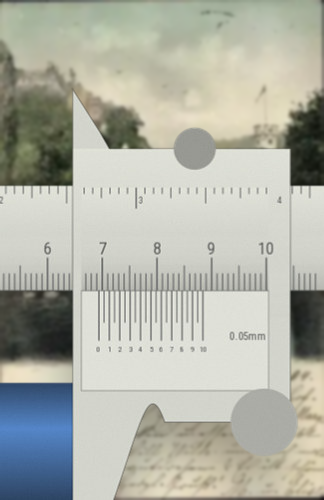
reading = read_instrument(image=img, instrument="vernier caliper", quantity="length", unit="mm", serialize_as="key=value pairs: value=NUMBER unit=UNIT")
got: value=69.4 unit=mm
